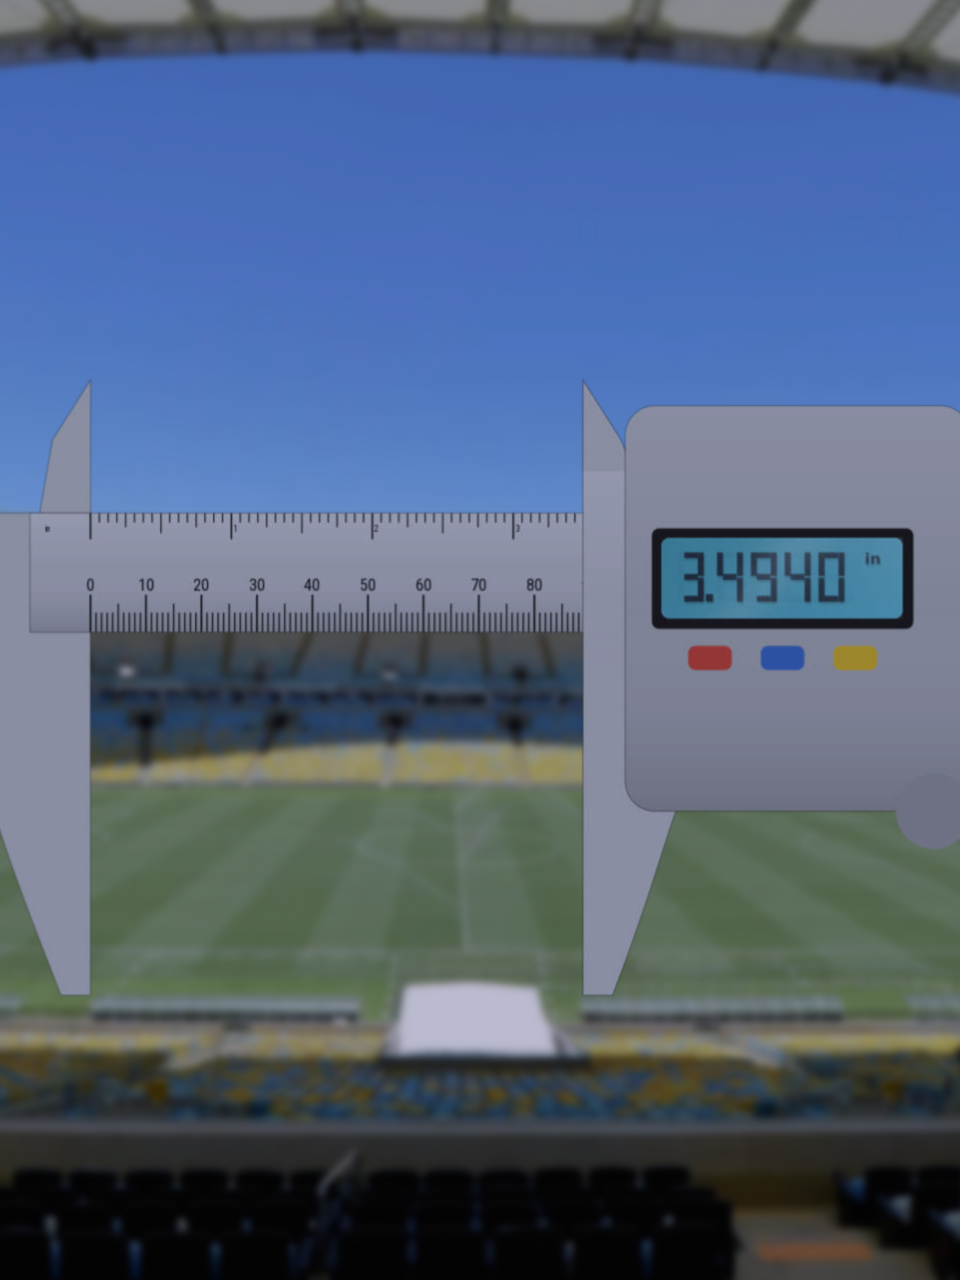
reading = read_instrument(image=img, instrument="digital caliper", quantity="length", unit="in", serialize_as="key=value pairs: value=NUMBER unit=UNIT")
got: value=3.4940 unit=in
